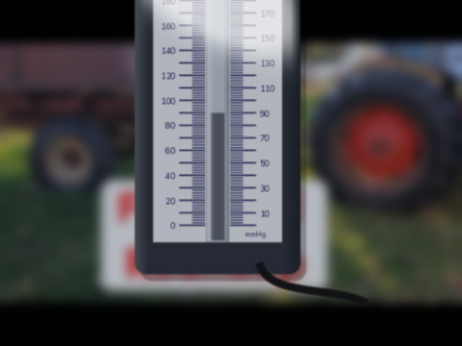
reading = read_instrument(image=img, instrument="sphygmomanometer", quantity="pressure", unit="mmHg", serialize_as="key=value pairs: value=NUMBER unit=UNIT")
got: value=90 unit=mmHg
